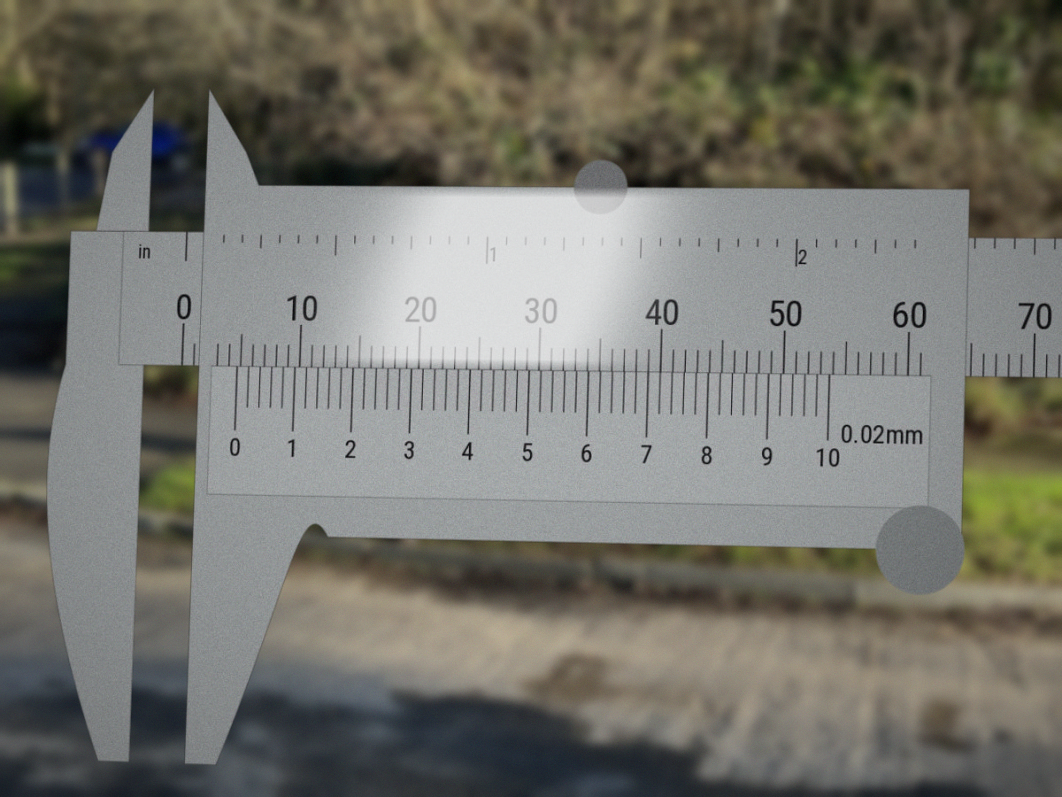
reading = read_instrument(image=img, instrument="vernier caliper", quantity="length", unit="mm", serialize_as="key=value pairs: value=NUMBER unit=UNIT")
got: value=4.7 unit=mm
